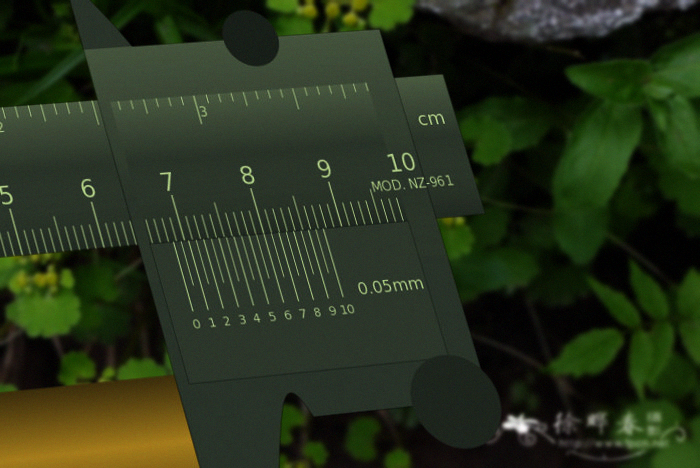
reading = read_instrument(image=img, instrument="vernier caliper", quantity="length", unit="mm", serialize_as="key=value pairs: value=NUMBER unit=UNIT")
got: value=68.6 unit=mm
